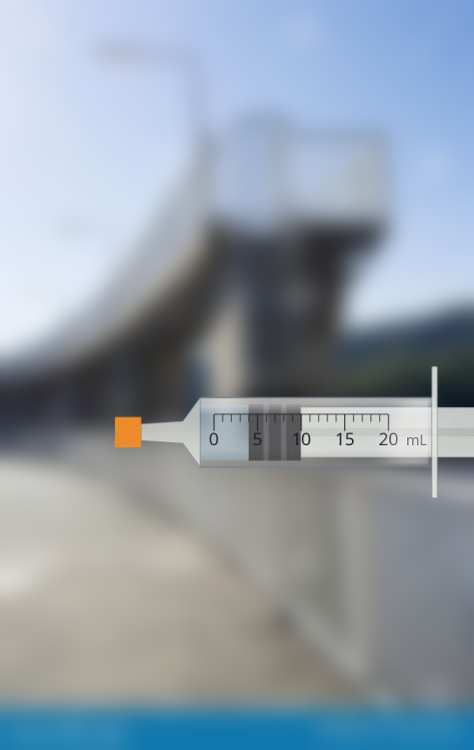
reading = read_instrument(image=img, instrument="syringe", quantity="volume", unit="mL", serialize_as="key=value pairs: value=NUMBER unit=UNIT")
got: value=4 unit=mL
